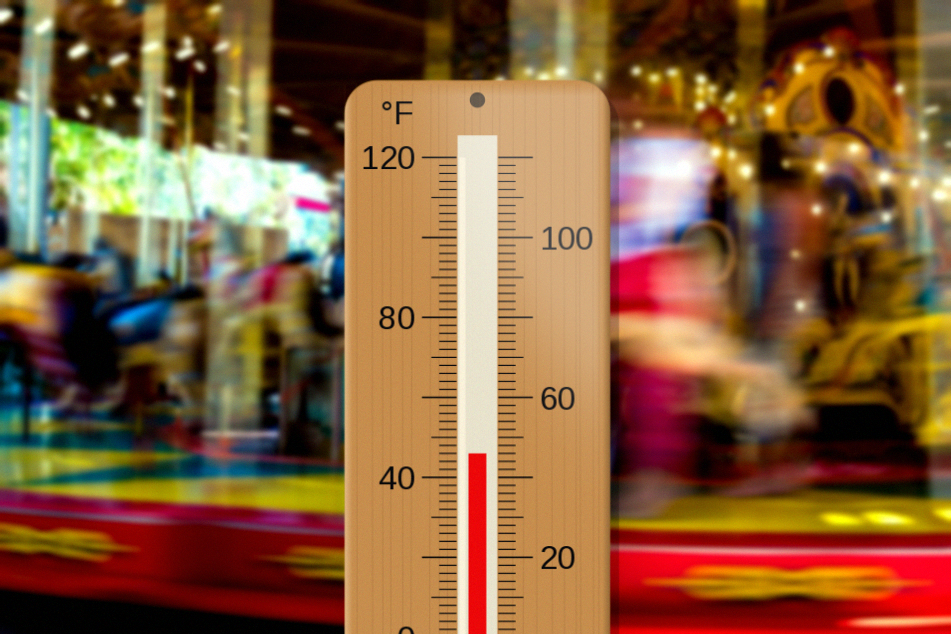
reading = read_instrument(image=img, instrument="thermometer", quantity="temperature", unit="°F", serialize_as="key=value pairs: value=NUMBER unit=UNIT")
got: value=46 unit=°F
